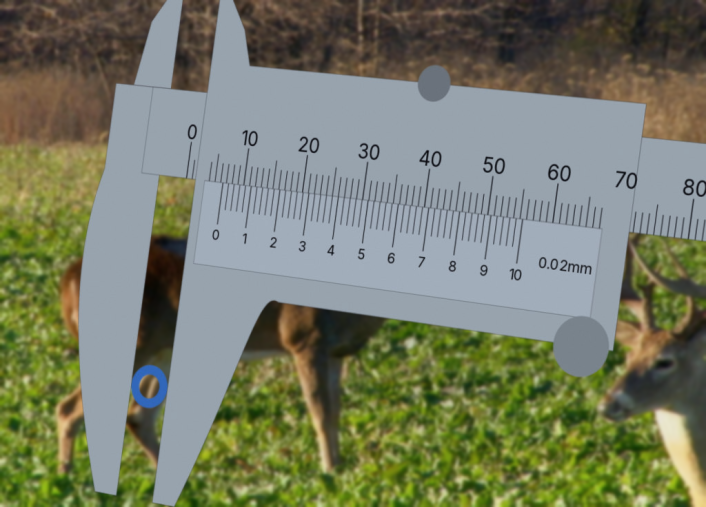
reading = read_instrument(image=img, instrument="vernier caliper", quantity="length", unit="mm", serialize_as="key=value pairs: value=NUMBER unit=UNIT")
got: value=6.4 unit=mm
